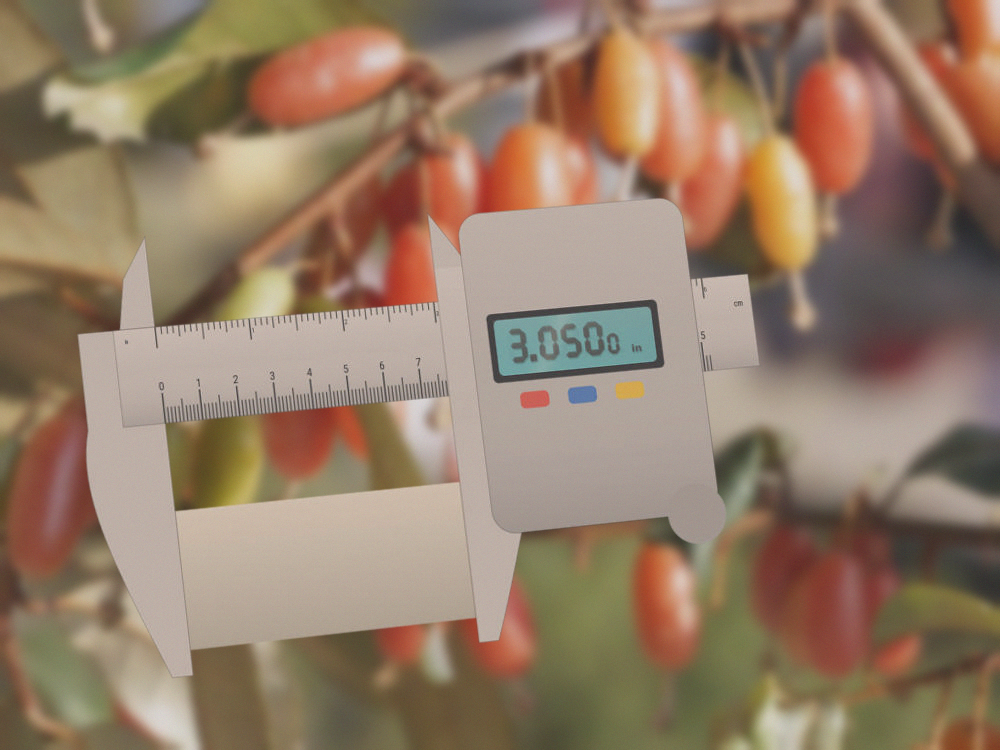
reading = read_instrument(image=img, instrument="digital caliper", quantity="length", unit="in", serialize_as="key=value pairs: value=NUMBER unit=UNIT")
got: value=3.0500 unit=in
